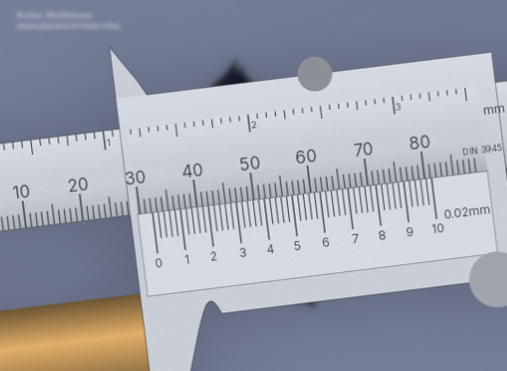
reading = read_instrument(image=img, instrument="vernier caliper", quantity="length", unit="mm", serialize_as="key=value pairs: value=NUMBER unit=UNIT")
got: value=32.2 unit=mm
